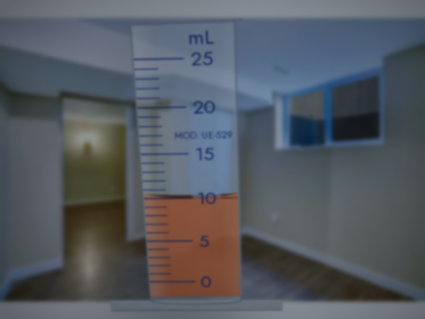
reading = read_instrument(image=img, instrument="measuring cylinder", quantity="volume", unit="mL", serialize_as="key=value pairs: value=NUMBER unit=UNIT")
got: value=10 unit=mL
